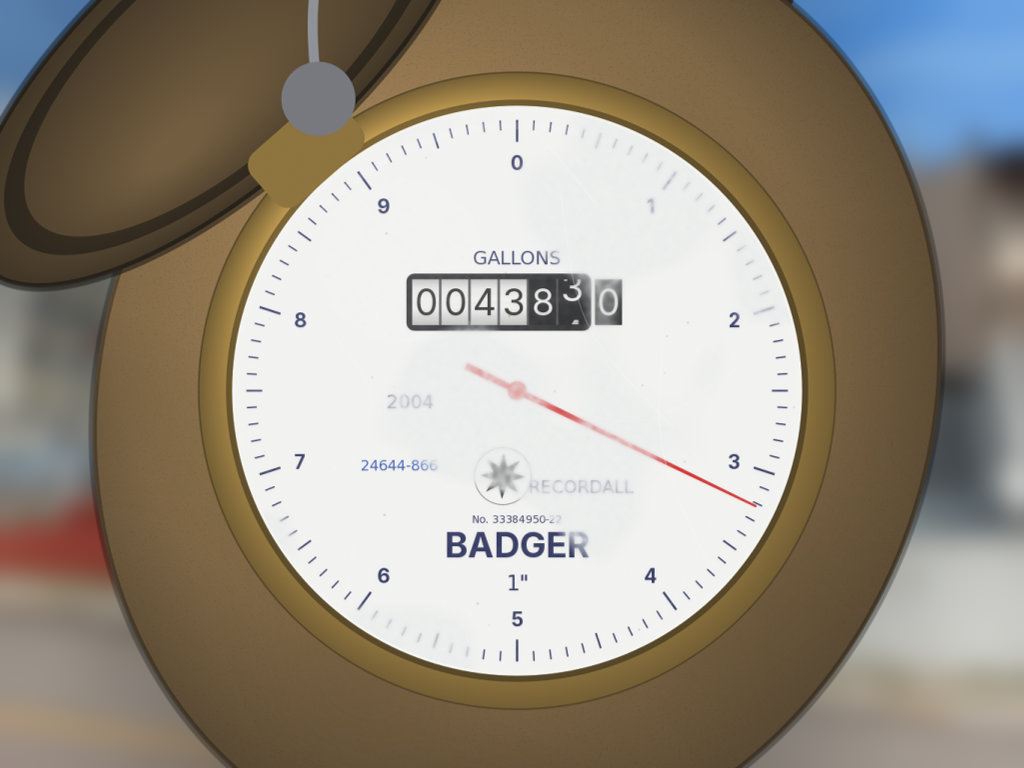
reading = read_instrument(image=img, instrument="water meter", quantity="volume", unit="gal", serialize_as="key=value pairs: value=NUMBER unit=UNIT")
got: value=43833.2 unit=gal
